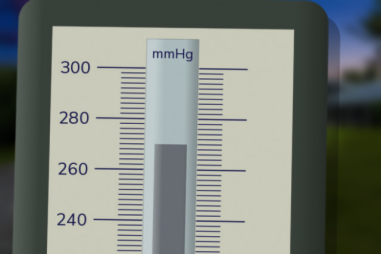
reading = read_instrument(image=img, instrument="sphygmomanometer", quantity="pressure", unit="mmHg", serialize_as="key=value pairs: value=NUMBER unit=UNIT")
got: value=270 unit=mmHg
